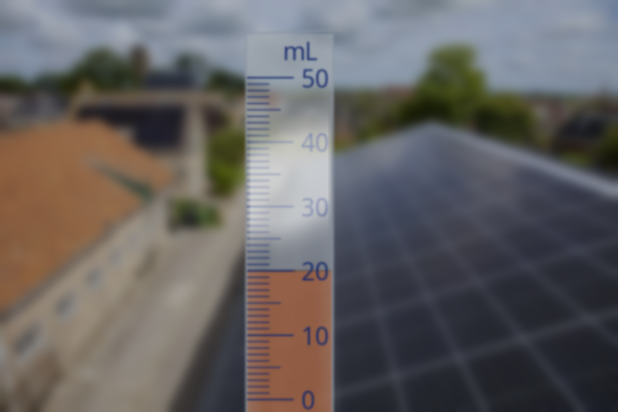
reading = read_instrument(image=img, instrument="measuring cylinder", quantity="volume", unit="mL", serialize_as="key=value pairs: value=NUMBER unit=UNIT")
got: value=20 unit=mL
